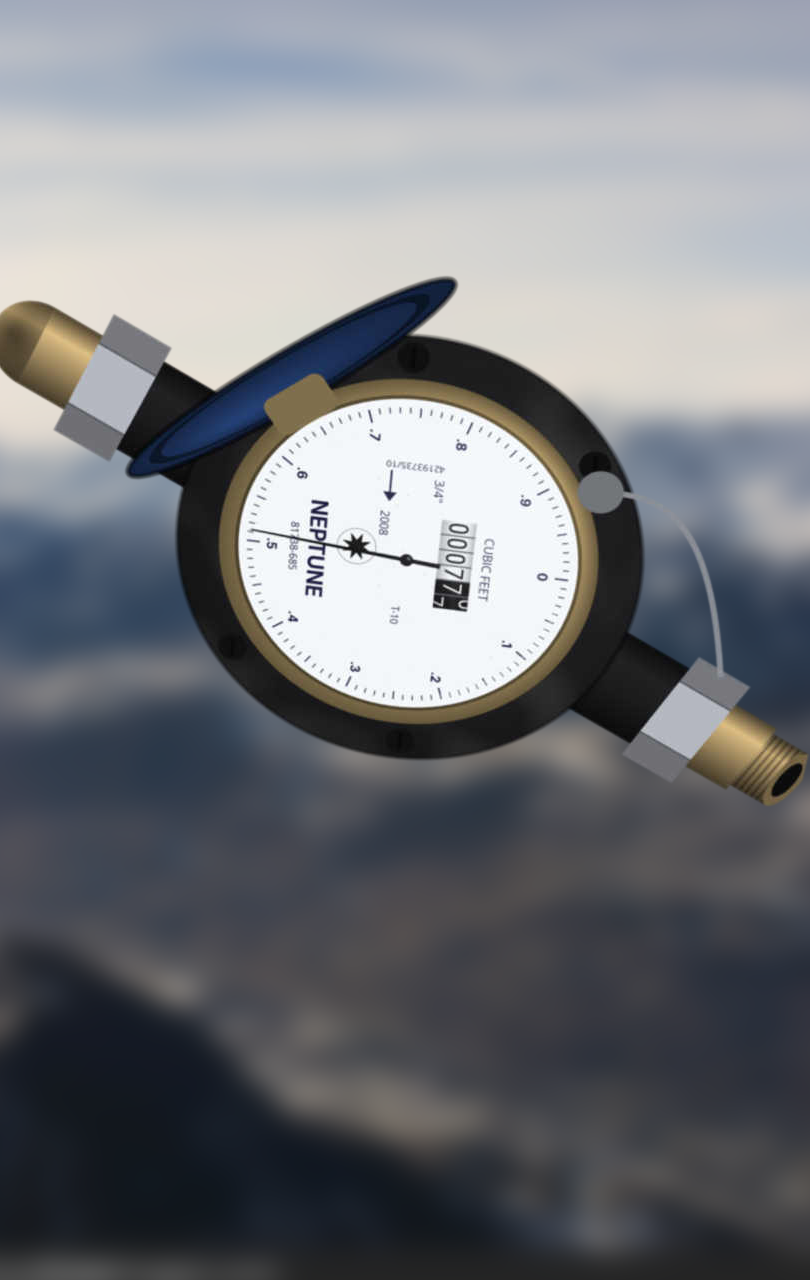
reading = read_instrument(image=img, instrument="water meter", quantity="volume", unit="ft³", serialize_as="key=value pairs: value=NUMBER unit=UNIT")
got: value=776.51 unit=ft³
